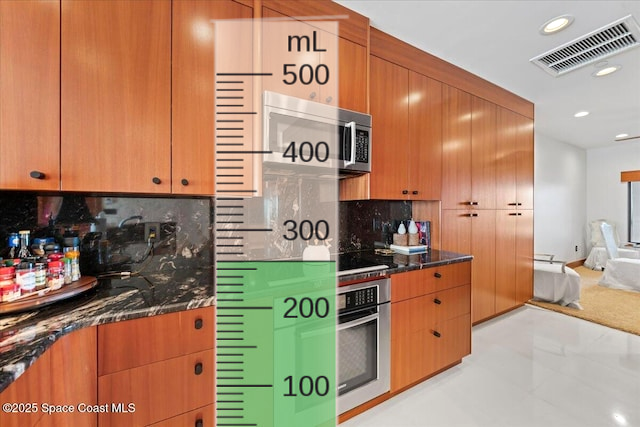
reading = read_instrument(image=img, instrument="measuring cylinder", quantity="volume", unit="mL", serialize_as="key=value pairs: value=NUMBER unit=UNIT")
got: value=260 unit=mL
